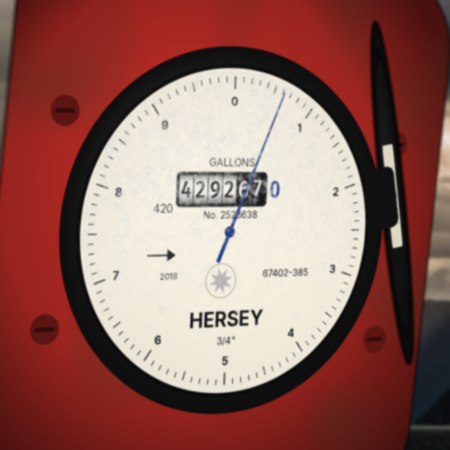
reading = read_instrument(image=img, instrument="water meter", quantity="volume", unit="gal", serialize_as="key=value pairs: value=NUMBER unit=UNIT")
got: value=4292670.6 unit=gal
